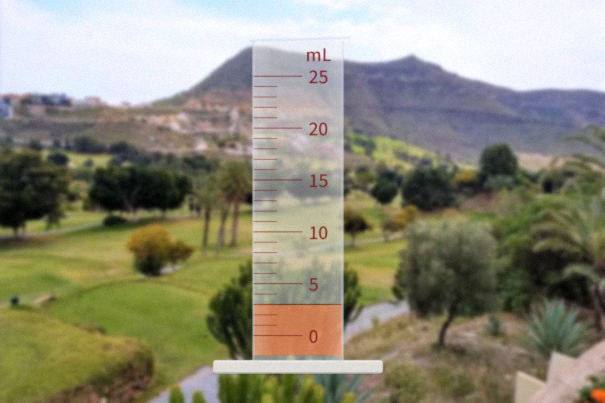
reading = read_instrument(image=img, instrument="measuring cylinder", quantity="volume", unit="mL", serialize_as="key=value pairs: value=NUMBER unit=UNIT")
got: value=3 unit=mL
